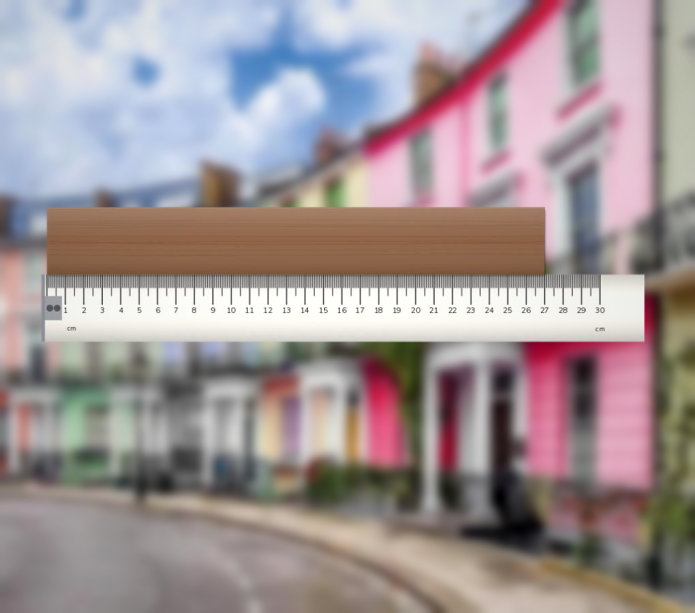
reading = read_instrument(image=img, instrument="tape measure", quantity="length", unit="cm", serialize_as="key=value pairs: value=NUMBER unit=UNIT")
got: value=27 unit=cm
